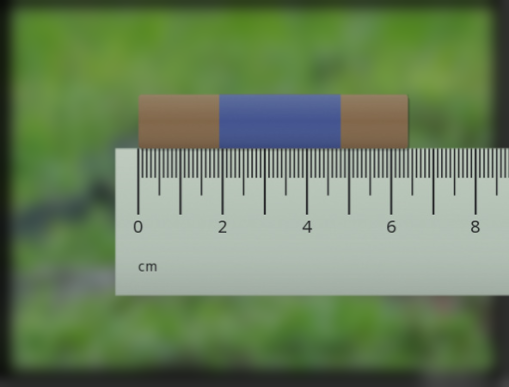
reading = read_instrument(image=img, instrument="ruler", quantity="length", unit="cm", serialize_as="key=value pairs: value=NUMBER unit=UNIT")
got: value=6.4 unit=cm
